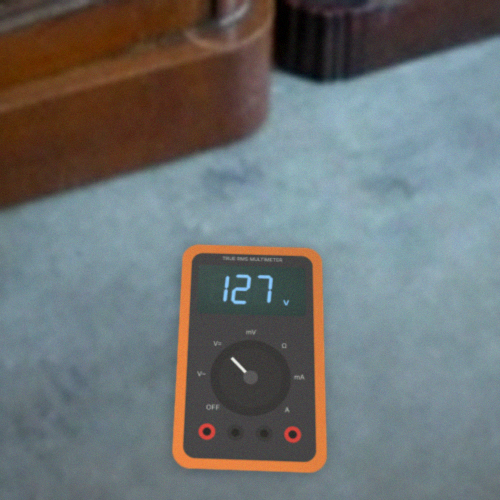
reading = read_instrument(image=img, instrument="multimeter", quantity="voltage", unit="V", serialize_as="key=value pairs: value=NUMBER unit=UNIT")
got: value=127 unit=V
